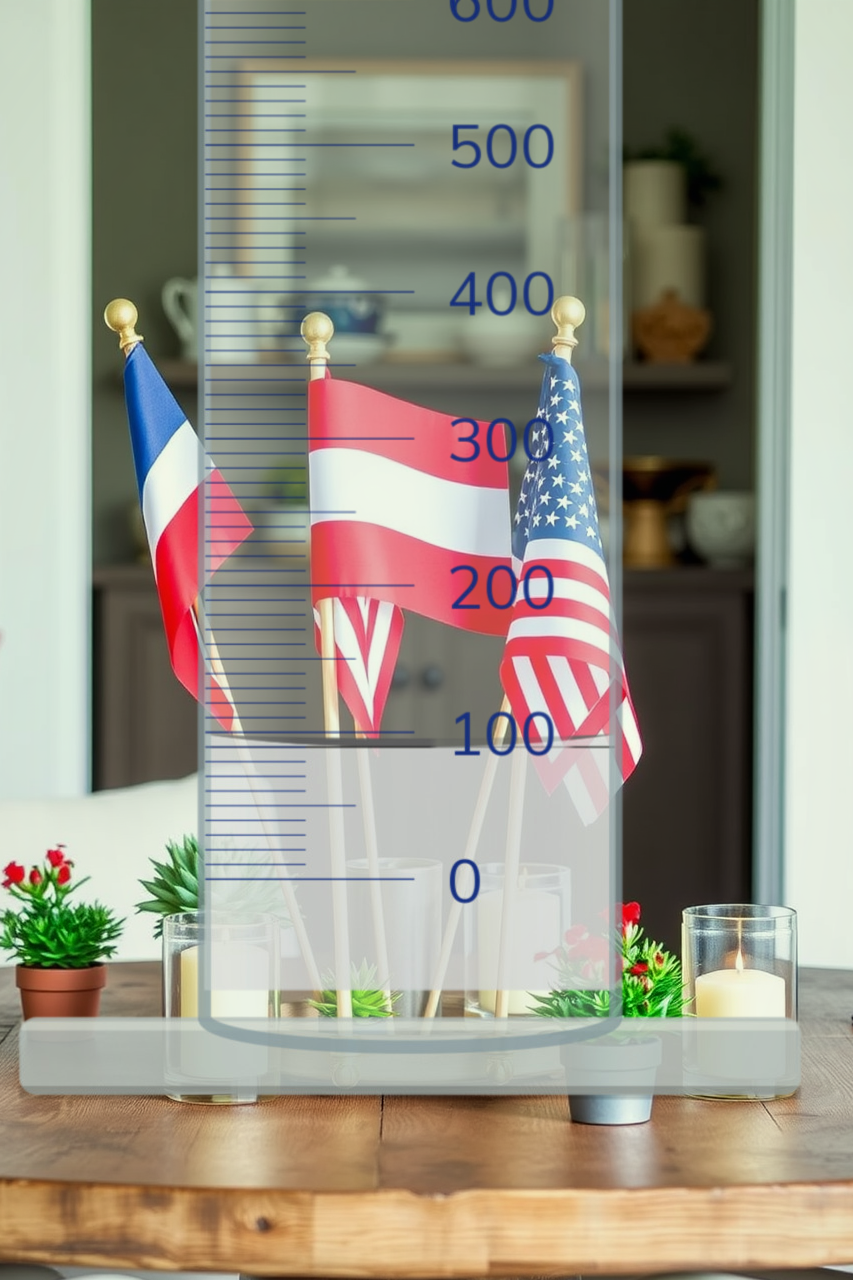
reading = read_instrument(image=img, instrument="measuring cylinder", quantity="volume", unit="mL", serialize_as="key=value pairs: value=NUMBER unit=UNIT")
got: value=90 unit=mL
